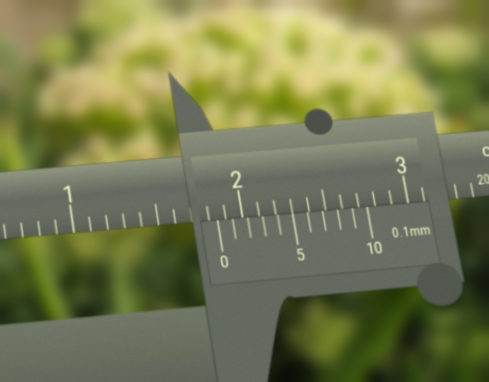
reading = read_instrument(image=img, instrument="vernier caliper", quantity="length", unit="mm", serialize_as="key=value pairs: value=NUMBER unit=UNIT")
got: value=18.5 unit=mm
